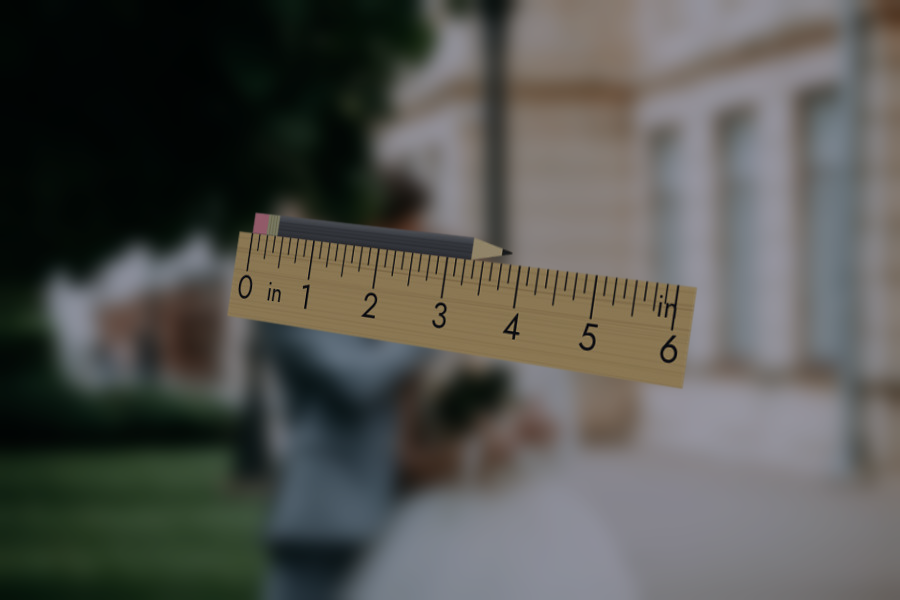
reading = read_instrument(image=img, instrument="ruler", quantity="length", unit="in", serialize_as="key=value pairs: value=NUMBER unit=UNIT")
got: value=3.875 unit=in
